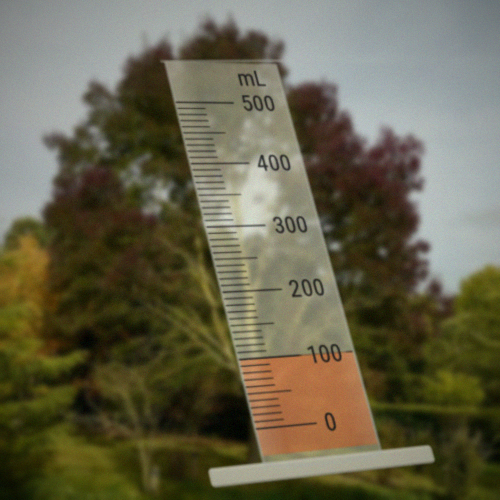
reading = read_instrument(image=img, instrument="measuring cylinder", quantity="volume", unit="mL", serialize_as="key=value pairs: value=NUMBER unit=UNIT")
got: value=100 unit=mL
